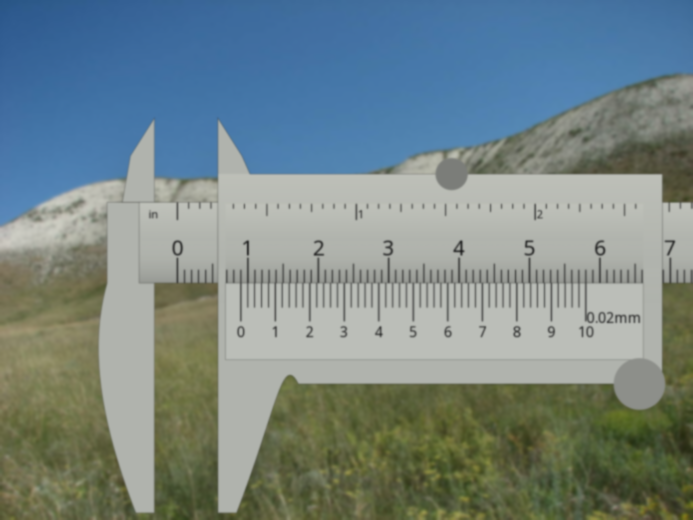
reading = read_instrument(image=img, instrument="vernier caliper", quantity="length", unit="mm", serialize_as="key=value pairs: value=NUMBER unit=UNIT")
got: value=9.0 unit=mm
